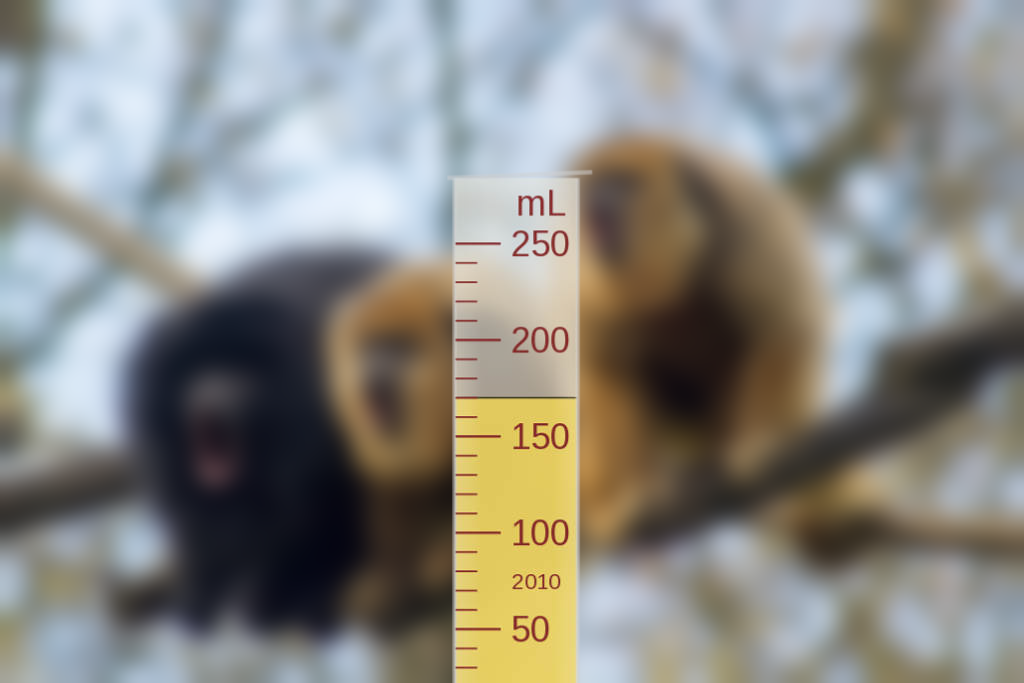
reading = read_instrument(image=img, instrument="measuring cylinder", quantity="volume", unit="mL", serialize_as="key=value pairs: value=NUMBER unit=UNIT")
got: value=170 unit=mL
